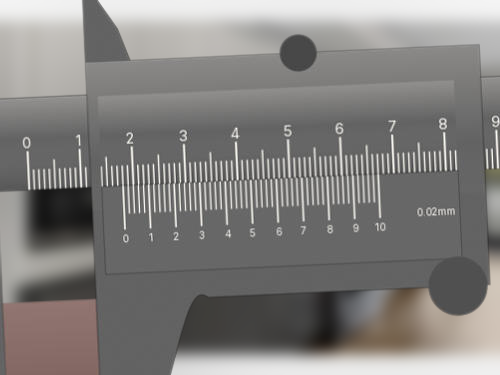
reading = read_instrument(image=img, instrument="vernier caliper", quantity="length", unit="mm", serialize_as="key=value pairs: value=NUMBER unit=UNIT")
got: value=18.0 unit=mm
